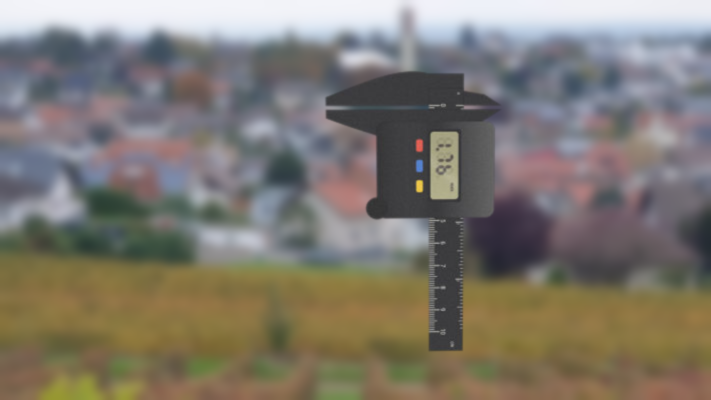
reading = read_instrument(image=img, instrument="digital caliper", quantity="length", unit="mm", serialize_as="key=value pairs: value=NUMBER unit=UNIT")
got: value=1.76 unit=mm
